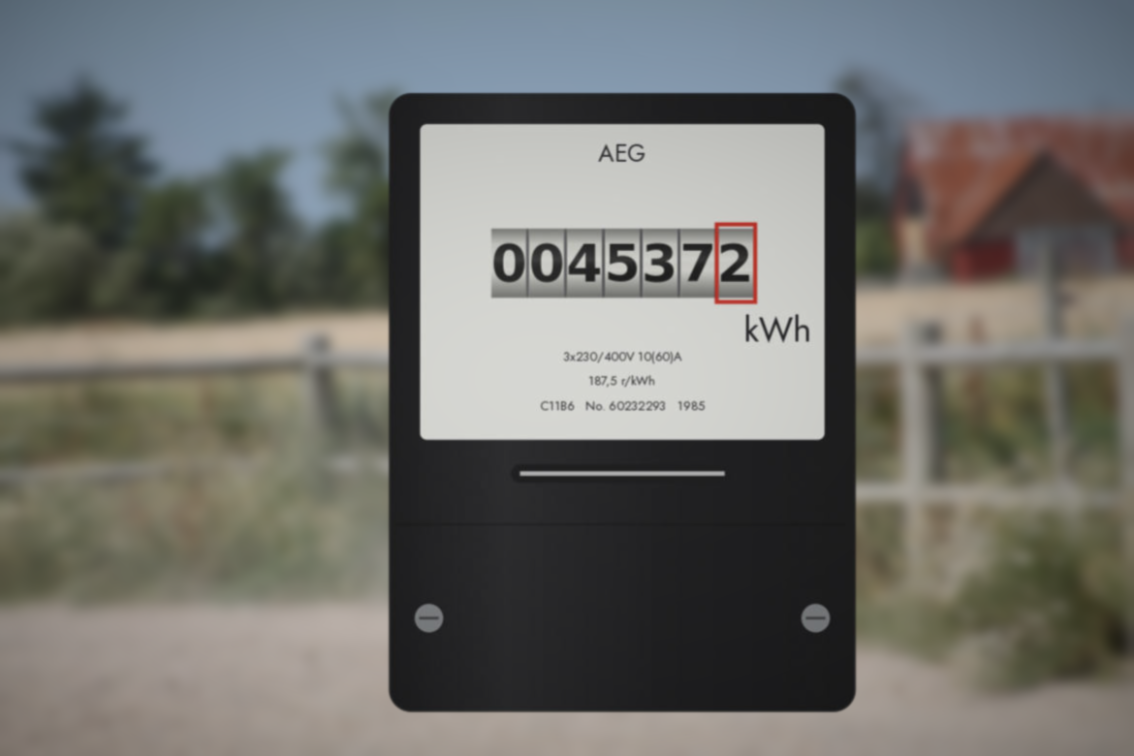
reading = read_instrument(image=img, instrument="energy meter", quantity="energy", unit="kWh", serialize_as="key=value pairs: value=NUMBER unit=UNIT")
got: value=4537.2 unit=kWh
